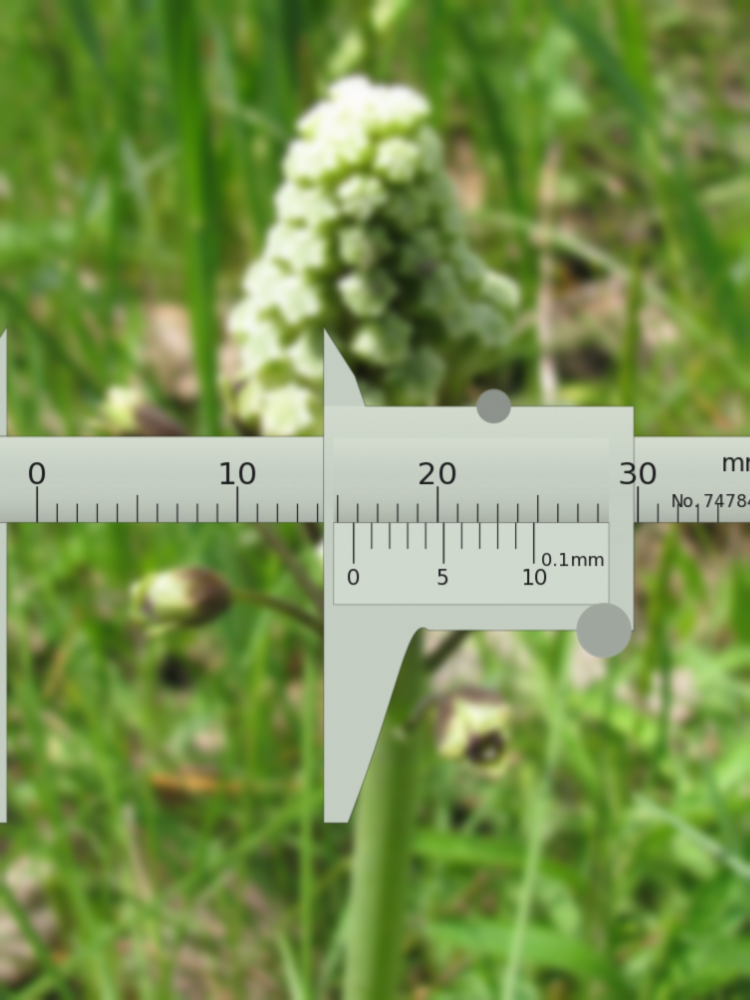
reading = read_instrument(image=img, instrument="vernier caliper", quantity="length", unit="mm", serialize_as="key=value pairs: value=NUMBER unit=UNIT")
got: value=15.8 unit=mm
